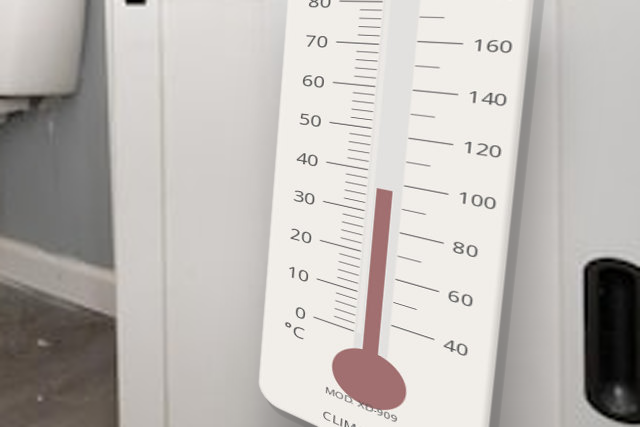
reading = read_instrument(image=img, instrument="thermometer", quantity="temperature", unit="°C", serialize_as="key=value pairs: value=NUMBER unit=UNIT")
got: value=36 unit=°C
